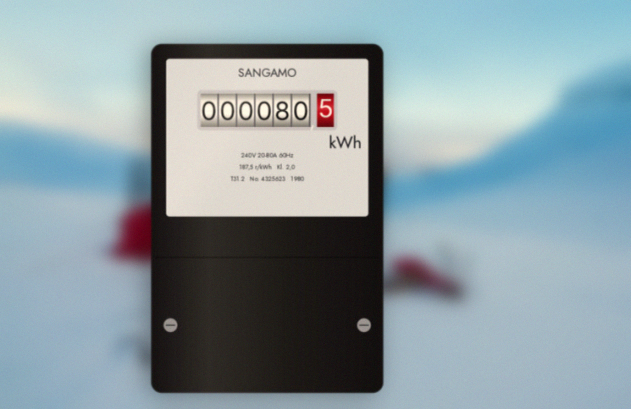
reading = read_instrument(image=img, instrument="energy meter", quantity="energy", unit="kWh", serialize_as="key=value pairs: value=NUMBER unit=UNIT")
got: value=80.5 unit=kWh
